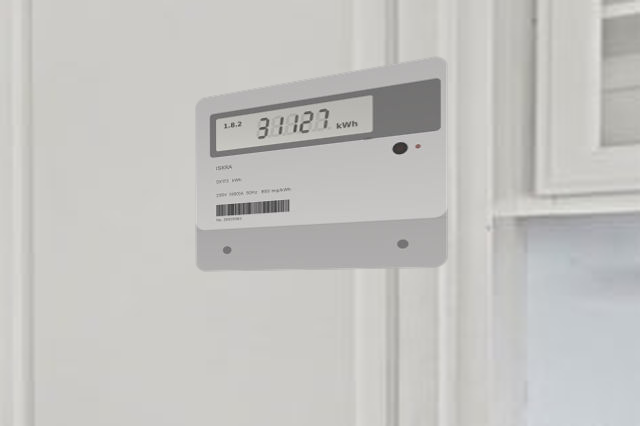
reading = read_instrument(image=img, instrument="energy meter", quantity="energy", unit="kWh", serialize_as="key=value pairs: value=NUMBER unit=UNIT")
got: value=31127 unit=kWh
